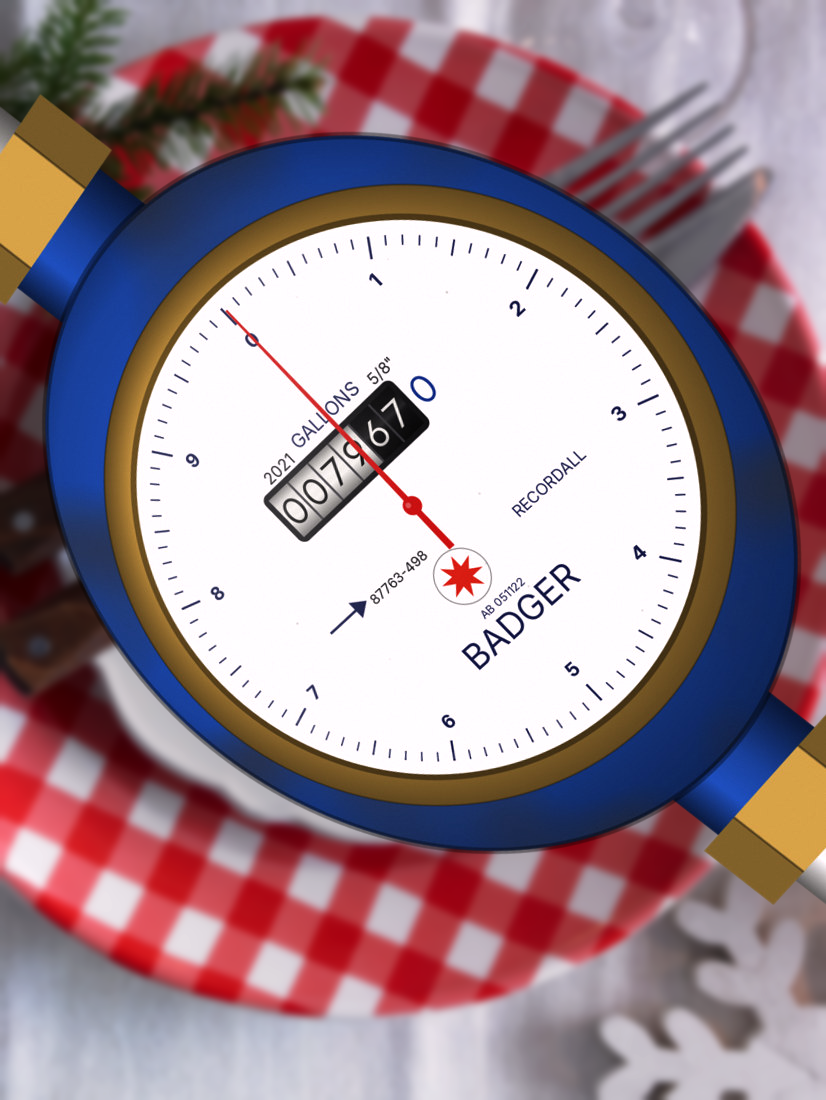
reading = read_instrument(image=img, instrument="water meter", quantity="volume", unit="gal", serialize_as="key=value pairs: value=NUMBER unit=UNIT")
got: value=79670.0 unit=gal
